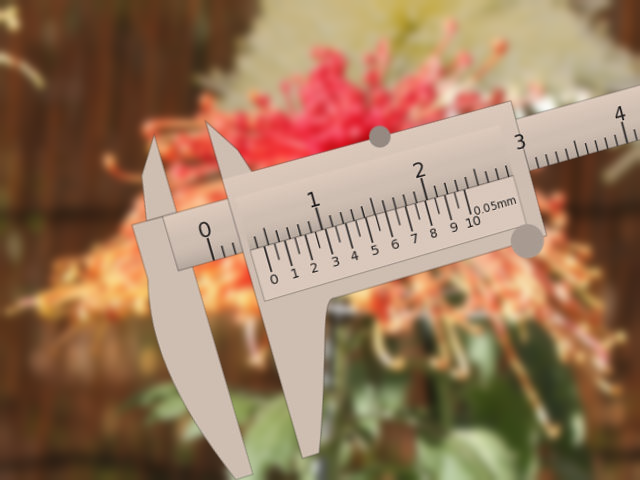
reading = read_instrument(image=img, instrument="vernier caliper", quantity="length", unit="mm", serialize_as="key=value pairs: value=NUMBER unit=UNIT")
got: value=4.6 unit=mm
